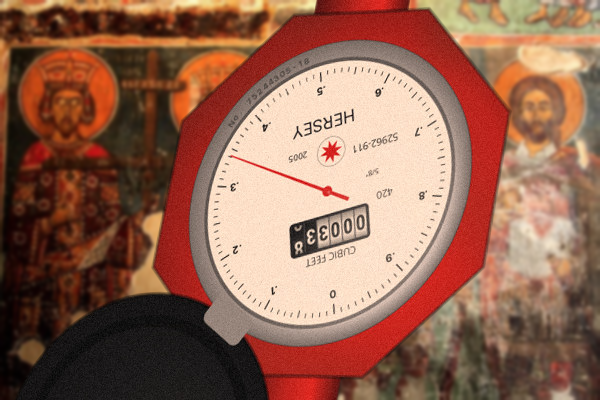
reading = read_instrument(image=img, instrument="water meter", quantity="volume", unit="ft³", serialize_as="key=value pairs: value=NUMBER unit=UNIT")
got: value=338.34 unit=ft³
